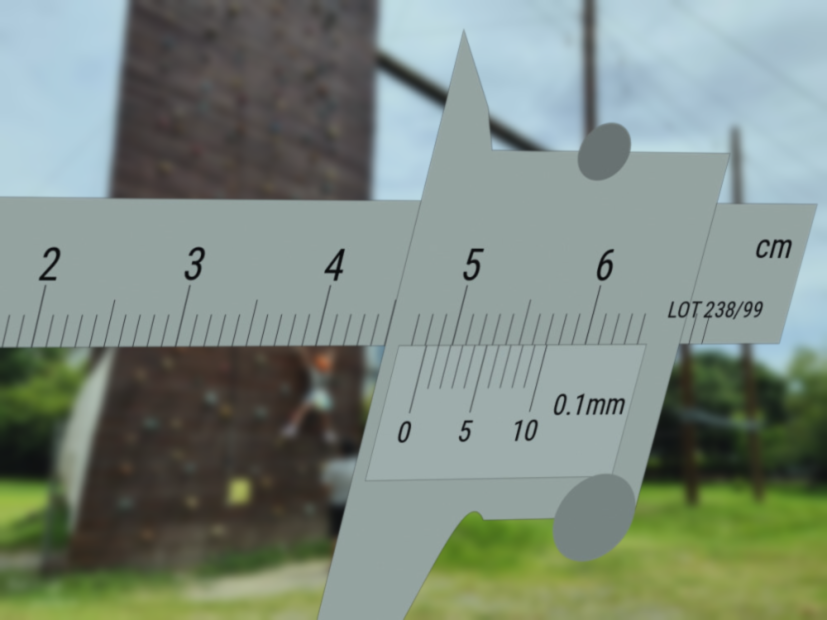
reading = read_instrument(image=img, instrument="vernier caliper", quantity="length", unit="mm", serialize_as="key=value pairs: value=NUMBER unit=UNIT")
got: value=48.1 unit=mm
